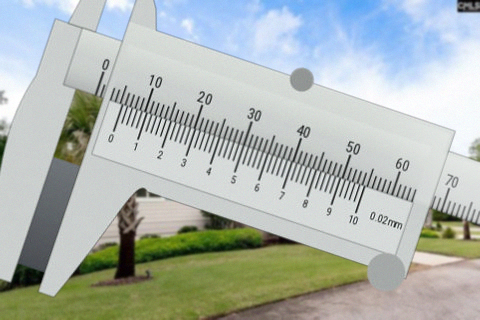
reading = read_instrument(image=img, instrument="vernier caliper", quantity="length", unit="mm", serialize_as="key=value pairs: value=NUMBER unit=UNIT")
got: value=5.5 unit=mm
